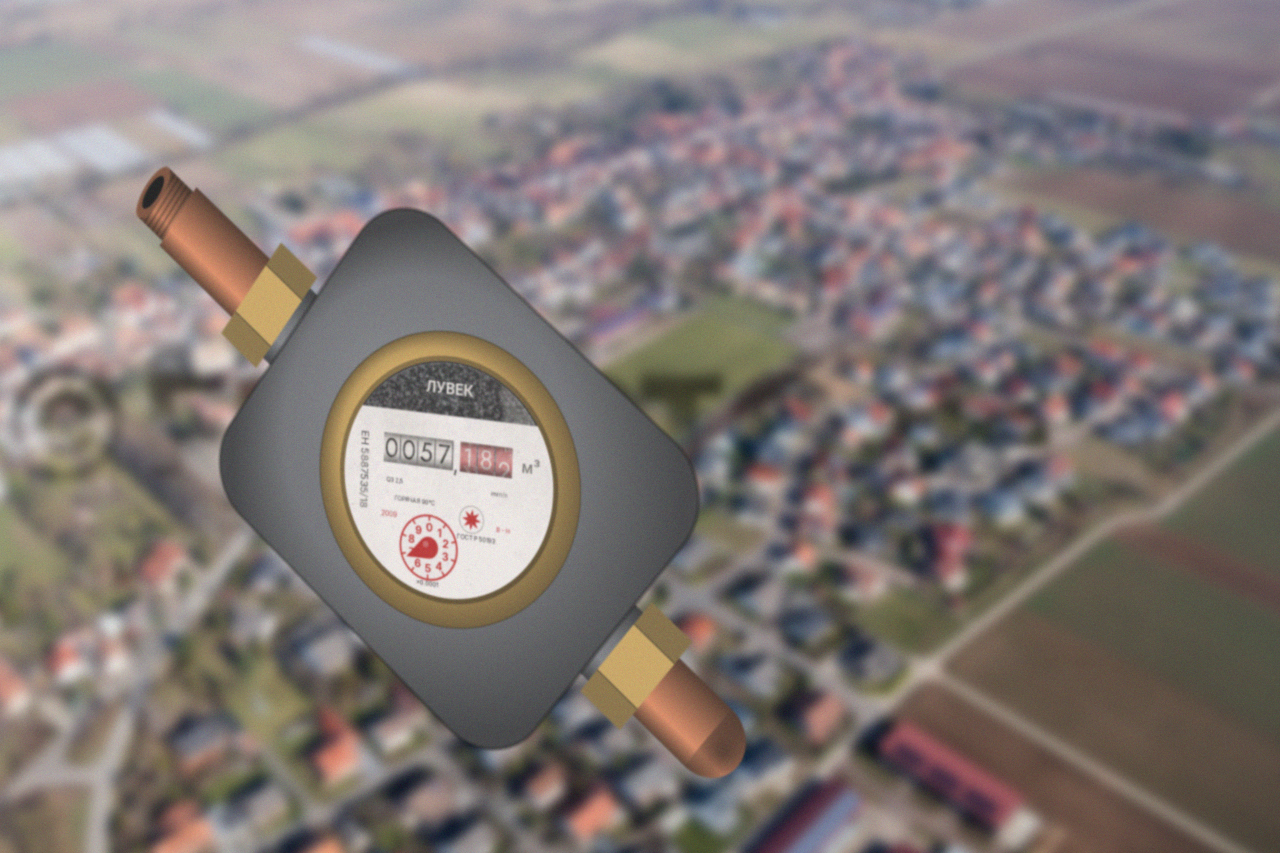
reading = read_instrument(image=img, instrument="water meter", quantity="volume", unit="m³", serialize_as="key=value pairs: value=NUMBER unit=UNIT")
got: value=57.1816 unit=m³
